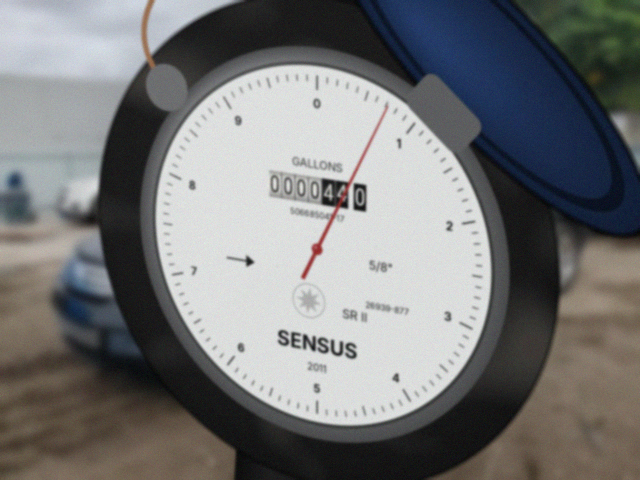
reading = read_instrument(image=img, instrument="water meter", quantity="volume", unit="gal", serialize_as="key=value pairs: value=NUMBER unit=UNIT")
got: value=440.7 unit=gal
